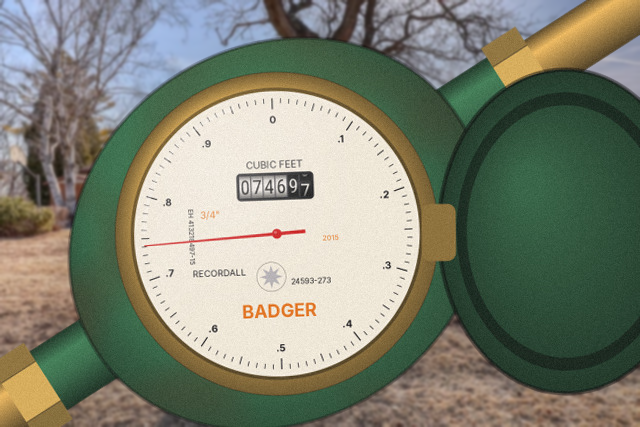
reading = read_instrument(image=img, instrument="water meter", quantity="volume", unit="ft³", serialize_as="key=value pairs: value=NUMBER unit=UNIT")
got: value=74696.74 unit=ft³
